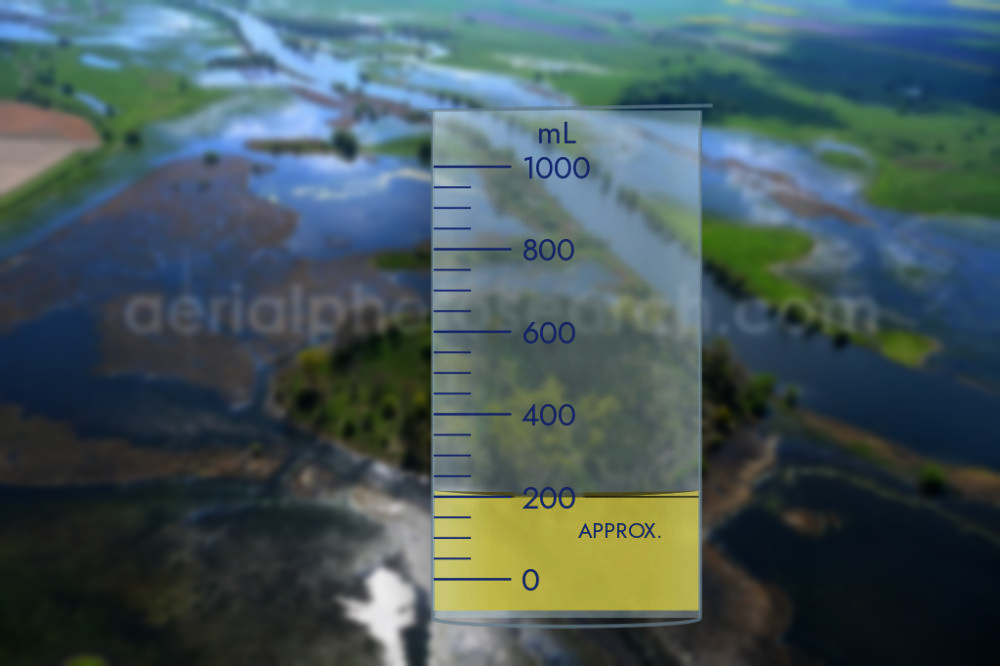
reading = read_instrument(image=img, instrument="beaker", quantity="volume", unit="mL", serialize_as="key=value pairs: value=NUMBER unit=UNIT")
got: value=200 unit=mL
